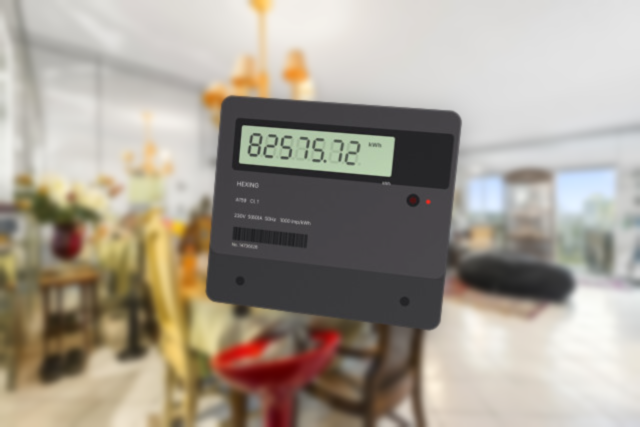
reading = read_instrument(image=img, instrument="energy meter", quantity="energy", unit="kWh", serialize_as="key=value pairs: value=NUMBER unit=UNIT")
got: value=82575.72 unit=kWh
